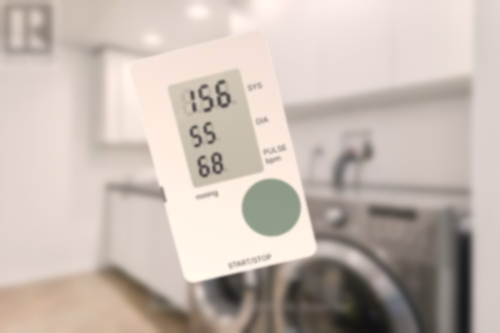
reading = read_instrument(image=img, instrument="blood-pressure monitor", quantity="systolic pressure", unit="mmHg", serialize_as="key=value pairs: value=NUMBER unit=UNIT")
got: value=156 unit=mmHg
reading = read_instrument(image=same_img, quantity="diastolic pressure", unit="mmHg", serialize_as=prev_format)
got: value=55 unit=mmHg
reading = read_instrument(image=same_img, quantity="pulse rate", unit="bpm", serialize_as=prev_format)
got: value=68 unit=bpm
